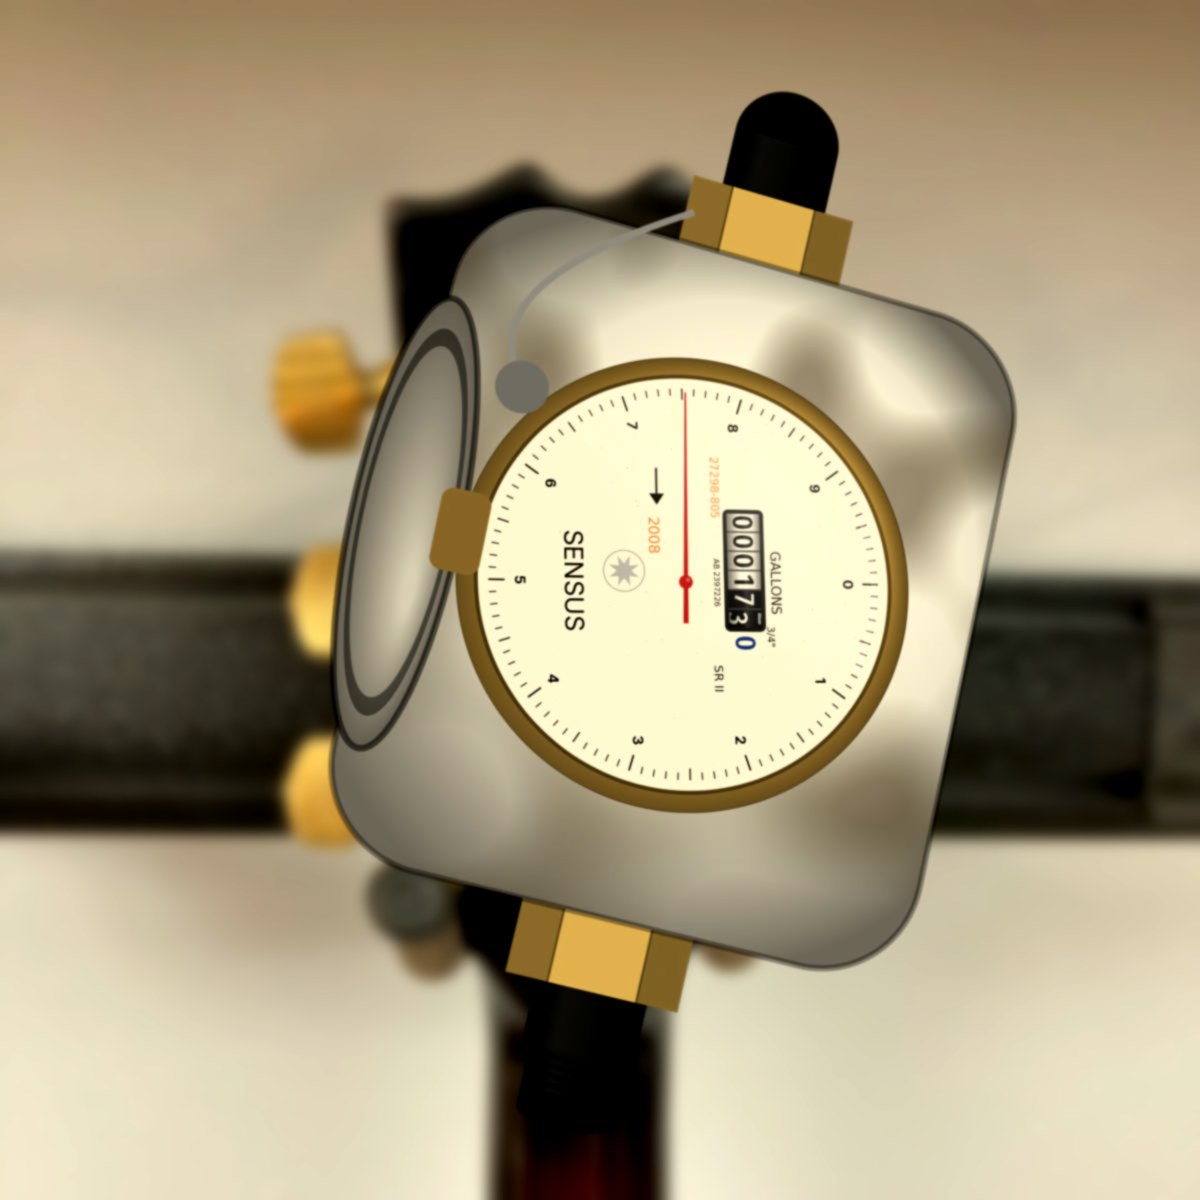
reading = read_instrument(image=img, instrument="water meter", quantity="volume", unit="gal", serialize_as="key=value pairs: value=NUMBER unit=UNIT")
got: value=1727.5 unit=gal
